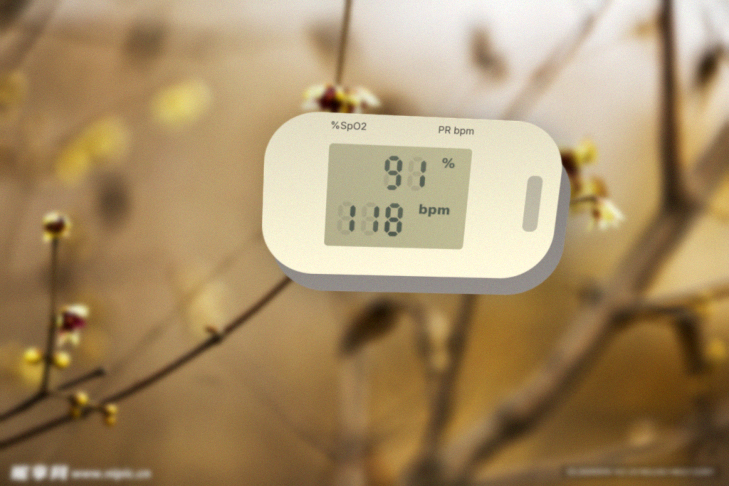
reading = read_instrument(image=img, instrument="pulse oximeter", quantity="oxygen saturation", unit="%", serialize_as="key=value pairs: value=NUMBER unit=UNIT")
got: value=91 unit=%
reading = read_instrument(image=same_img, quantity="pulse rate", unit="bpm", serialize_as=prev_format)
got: value=118 unit=bpm
